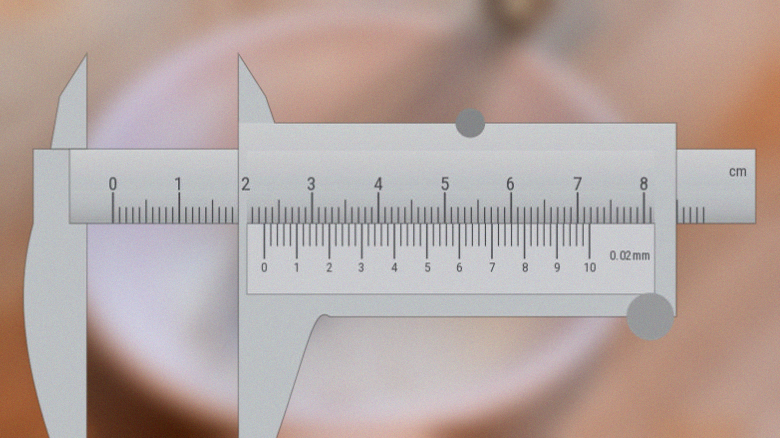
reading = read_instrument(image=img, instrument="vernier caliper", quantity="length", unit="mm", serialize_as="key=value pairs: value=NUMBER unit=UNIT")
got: value=22.8 unit=mm
